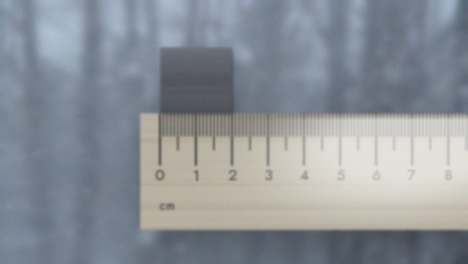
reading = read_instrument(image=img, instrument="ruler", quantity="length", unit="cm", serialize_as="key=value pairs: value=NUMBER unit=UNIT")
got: value=2 unit=cm
